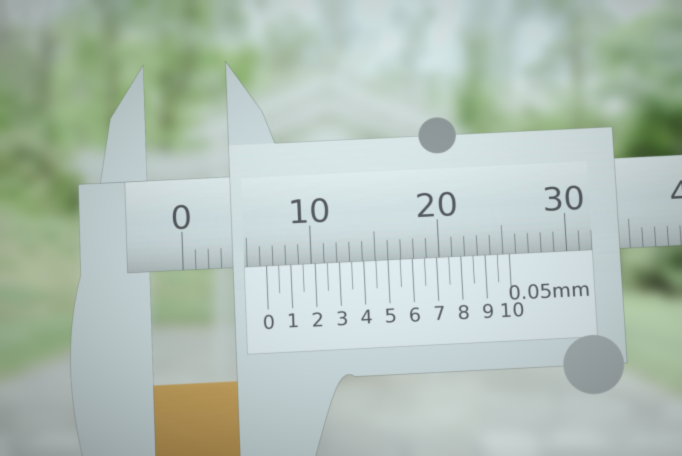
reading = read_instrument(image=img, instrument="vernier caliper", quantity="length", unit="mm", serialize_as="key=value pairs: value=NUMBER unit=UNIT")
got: value=6.5 unit=mm
